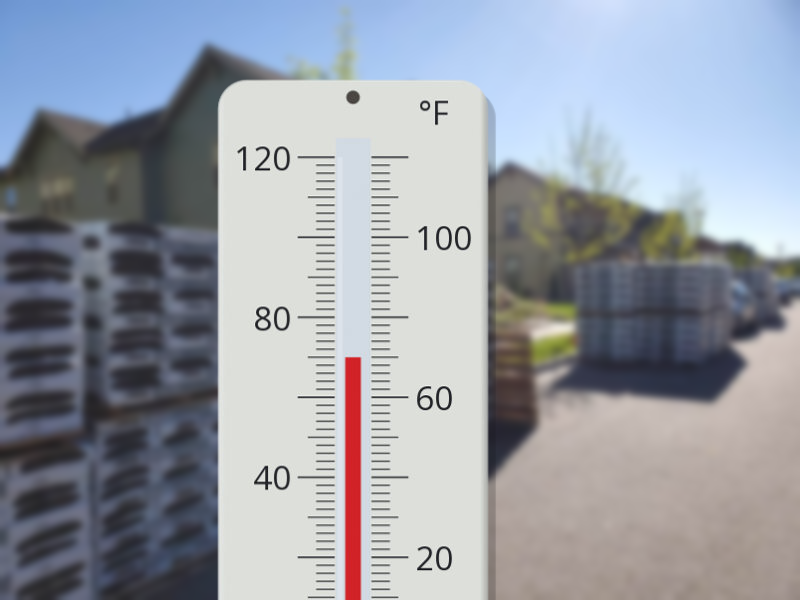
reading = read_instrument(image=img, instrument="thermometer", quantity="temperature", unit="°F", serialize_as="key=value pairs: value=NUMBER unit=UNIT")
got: value=70 unit=°F
